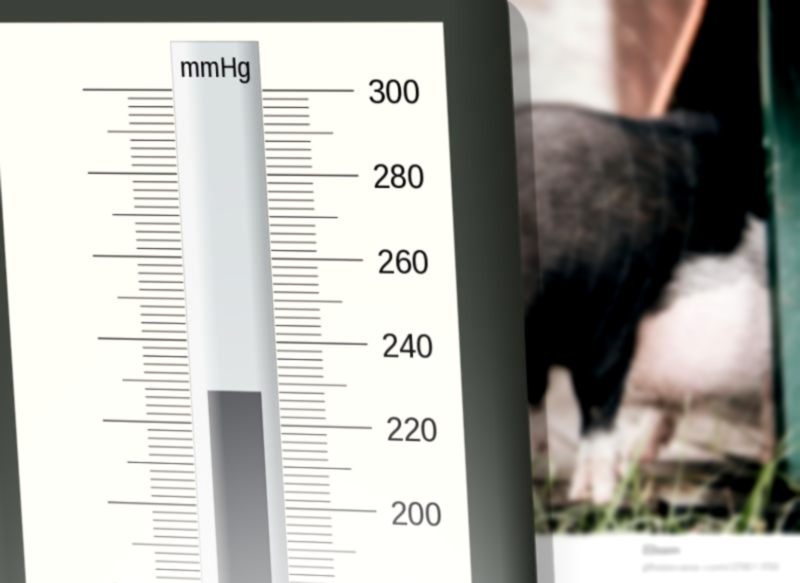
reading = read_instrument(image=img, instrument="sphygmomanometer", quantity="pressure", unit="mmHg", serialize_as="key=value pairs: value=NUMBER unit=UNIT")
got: value=228 unit=mmHg
